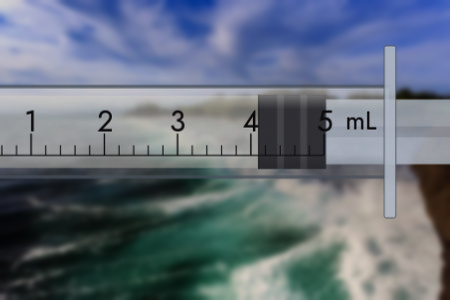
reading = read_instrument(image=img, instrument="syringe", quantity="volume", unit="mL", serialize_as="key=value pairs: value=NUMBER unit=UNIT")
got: value=4.1 unit=mL
